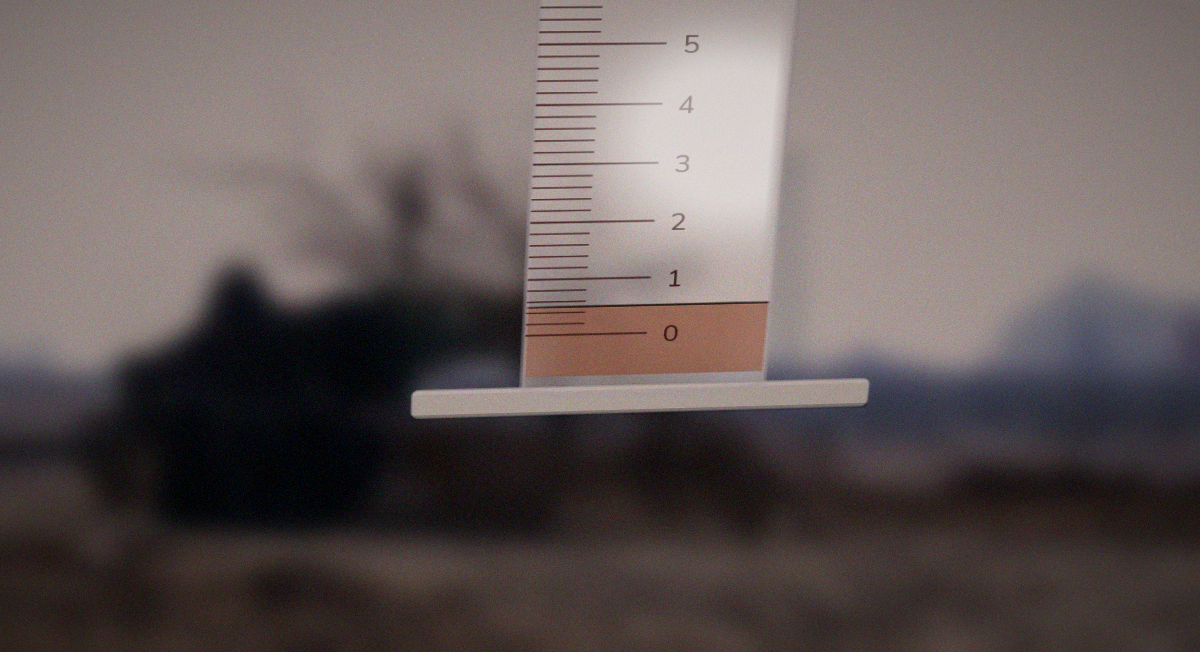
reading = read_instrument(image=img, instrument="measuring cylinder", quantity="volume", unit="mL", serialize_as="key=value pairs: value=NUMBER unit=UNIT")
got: value=0.5 unit=mL
